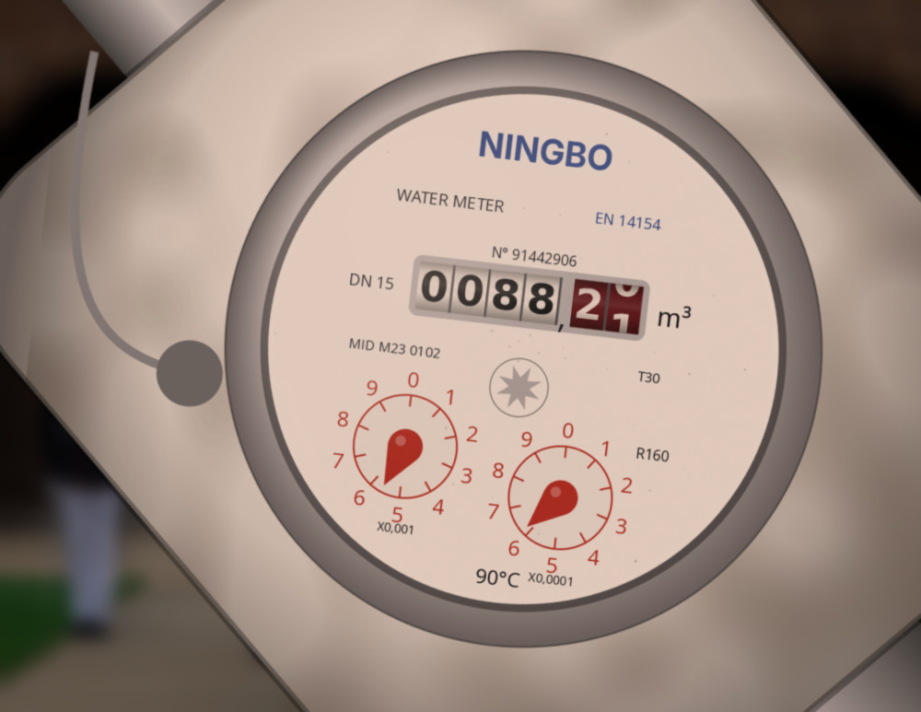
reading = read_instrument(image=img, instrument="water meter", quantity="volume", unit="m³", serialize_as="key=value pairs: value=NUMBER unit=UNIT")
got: value=88.2056 unit=m³
